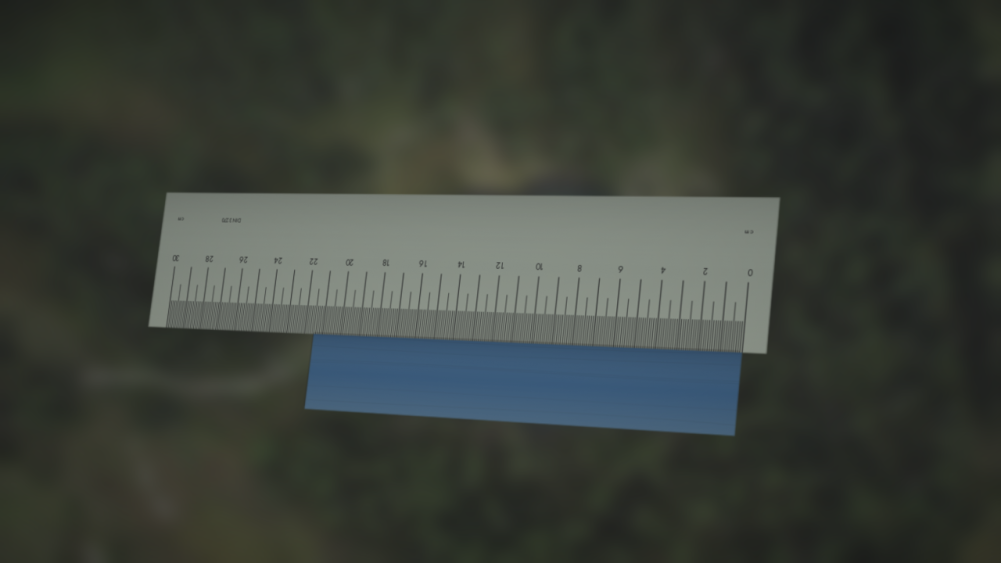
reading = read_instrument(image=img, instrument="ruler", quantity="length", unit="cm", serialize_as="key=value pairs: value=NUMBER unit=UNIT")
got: value=21.5 unit=cm
